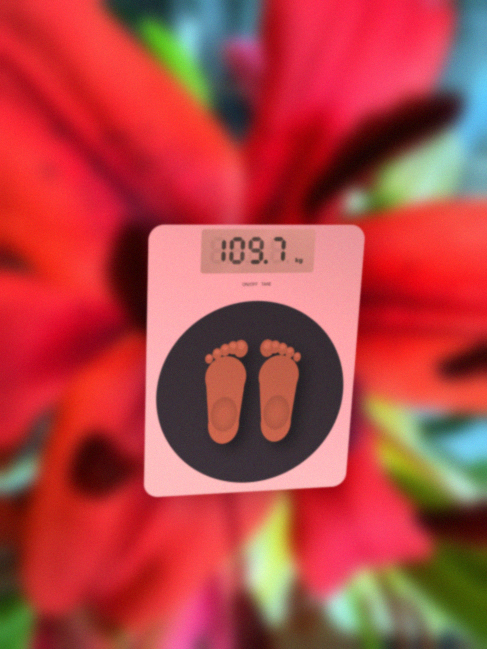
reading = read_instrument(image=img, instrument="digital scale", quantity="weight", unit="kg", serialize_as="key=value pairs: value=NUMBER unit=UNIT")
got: value=109.7 unit=kg
